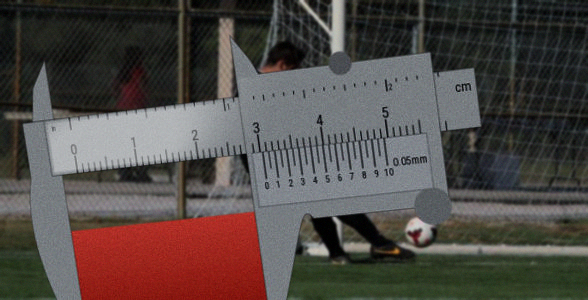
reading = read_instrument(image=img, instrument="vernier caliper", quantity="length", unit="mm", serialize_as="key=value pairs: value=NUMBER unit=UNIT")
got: value=30.4 unit=mm
